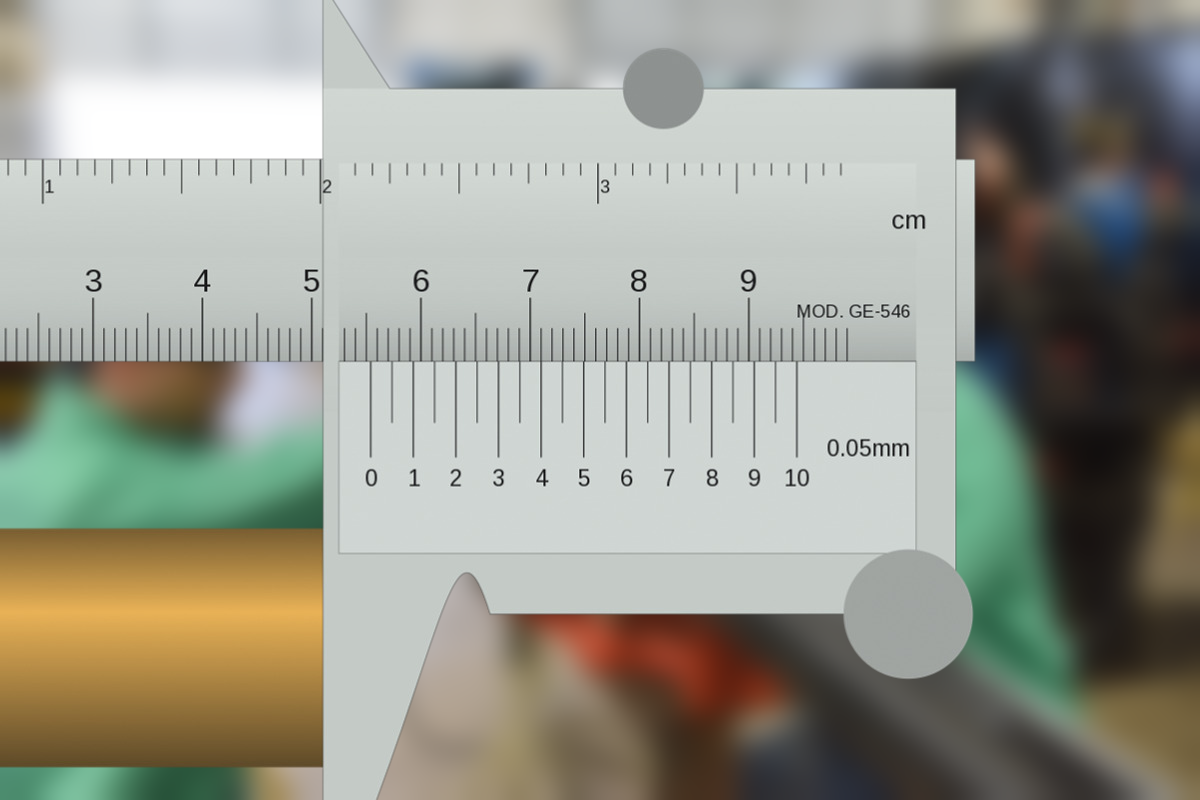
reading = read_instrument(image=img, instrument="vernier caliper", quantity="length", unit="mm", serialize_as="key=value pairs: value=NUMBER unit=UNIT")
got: value=55.4 unit=mm
